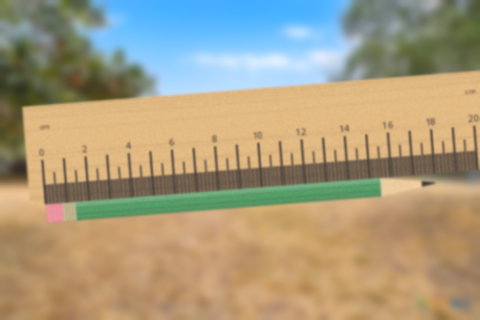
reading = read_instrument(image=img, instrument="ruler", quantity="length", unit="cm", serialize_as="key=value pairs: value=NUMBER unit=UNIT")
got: value=18 unit=cm
